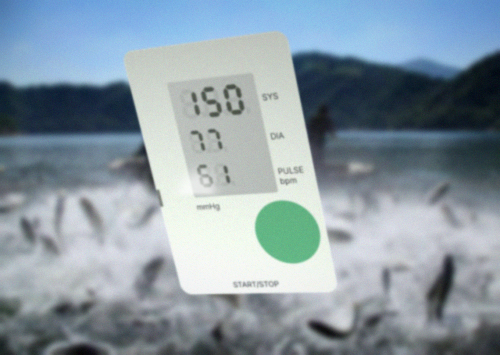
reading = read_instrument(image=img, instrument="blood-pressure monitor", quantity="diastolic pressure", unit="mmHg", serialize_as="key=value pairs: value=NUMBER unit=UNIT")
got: value=77 unit=mmHg
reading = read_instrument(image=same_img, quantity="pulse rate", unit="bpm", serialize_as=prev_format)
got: value=61 unit=bpm
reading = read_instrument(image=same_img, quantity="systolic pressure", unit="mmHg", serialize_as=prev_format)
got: value=150 unit=mmHg
